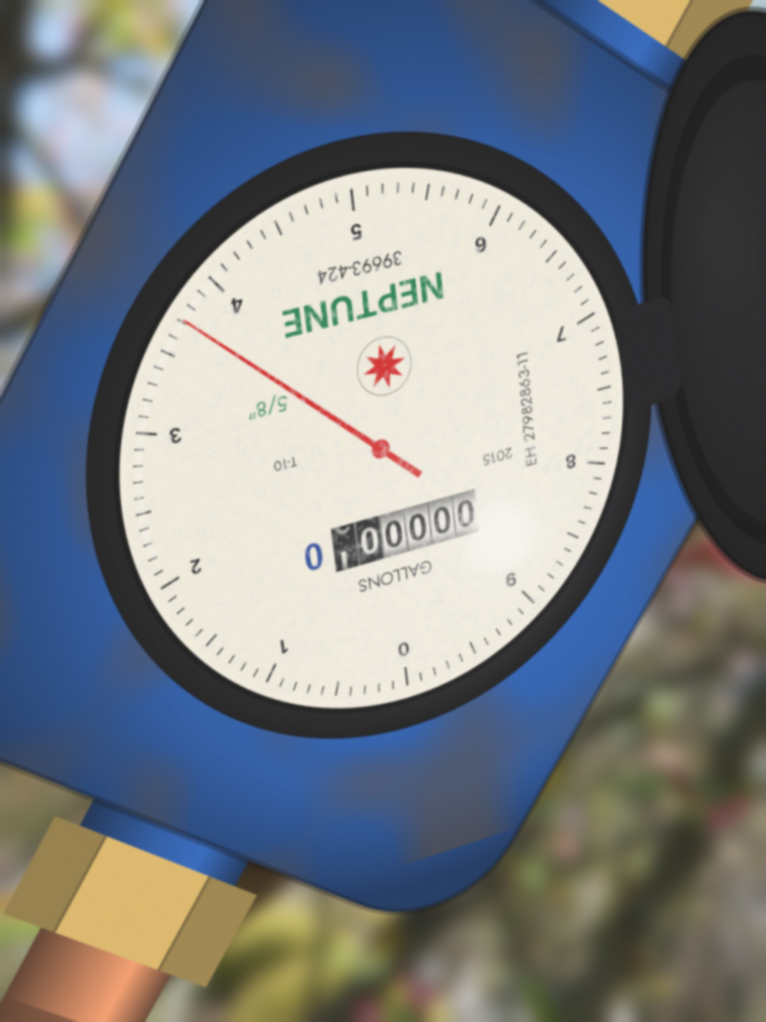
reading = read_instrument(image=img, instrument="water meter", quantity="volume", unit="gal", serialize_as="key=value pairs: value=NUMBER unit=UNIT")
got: value=13.7 unit=gal
